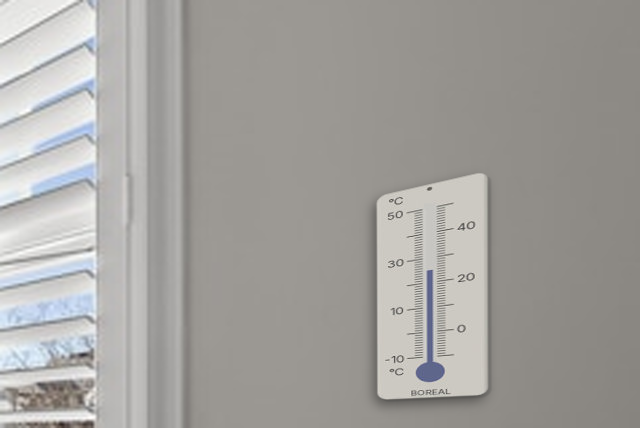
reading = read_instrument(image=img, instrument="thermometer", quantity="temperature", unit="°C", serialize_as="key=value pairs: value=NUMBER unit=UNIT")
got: value=25 unit=°C
